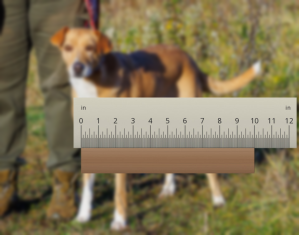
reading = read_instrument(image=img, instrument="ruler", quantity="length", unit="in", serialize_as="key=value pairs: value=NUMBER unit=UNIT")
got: value=10 unit=in
